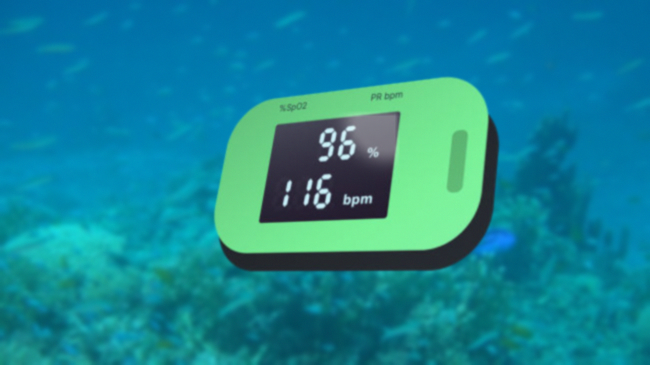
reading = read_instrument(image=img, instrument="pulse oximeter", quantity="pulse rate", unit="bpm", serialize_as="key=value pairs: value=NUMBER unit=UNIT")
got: value=116 unit=bpm
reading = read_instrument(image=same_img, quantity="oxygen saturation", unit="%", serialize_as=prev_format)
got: value=96 unit=%
